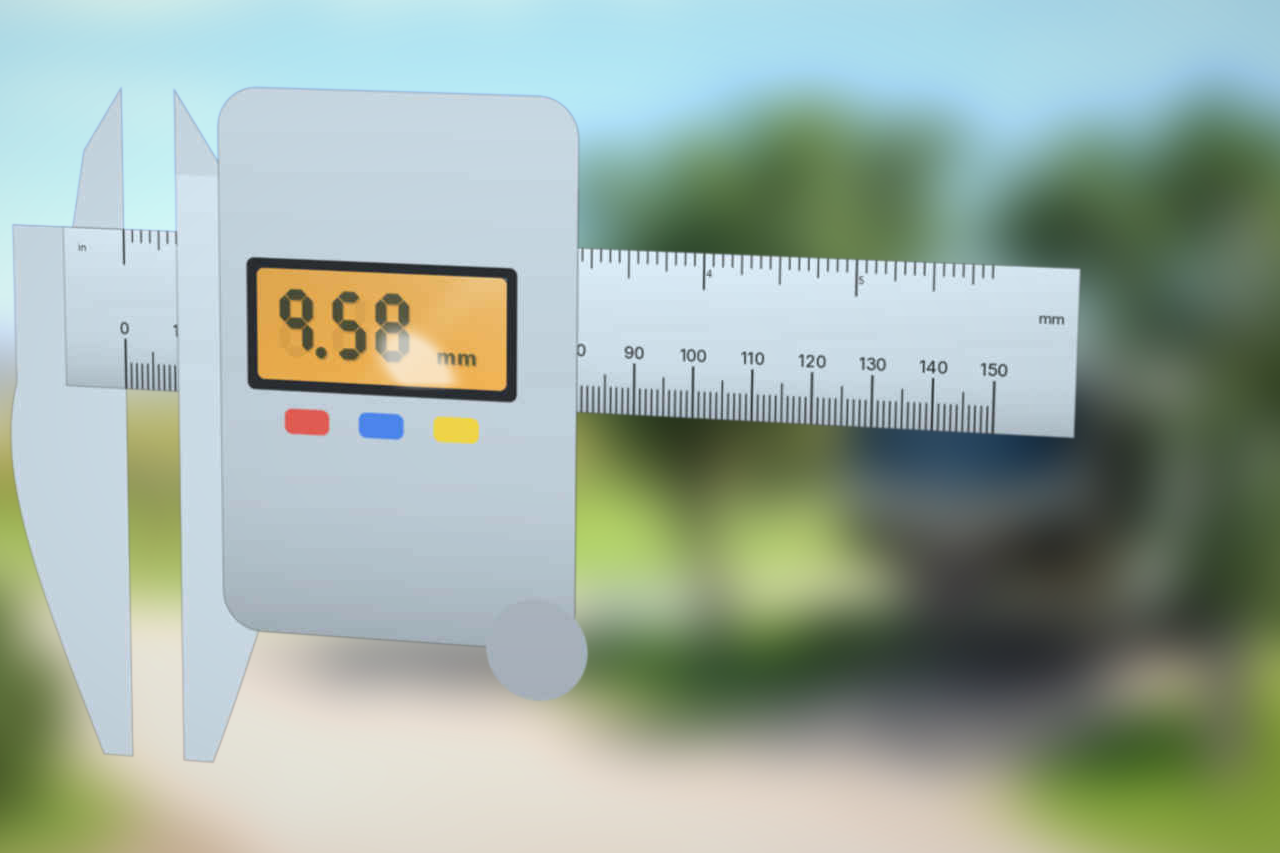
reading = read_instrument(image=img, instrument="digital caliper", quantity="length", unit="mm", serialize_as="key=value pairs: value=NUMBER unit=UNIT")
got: value=9.58 unit=mm
